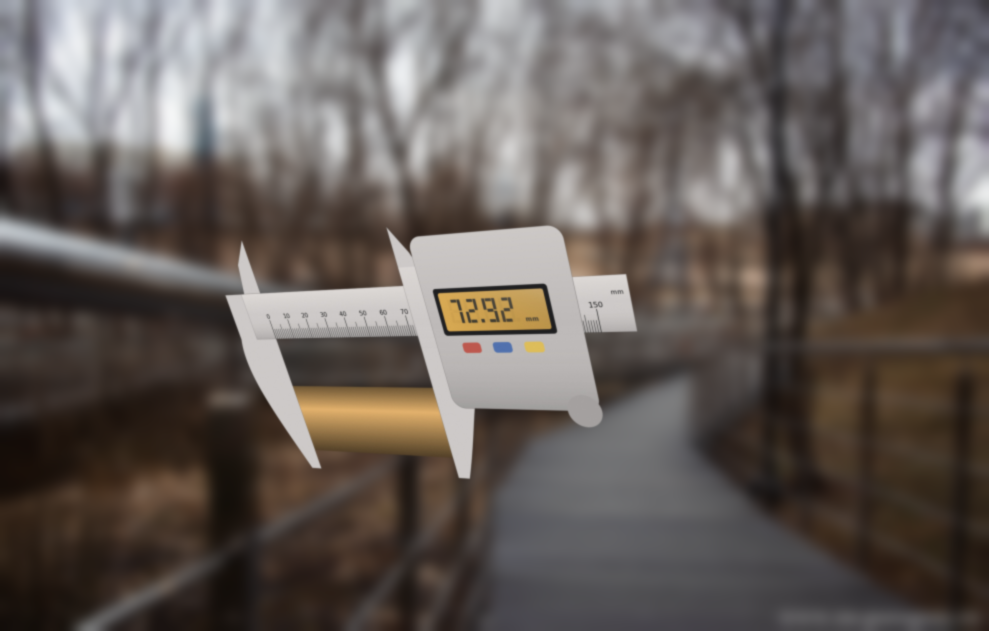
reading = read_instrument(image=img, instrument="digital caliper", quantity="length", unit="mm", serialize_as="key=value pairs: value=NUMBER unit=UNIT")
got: value=72.92 unit=mm
